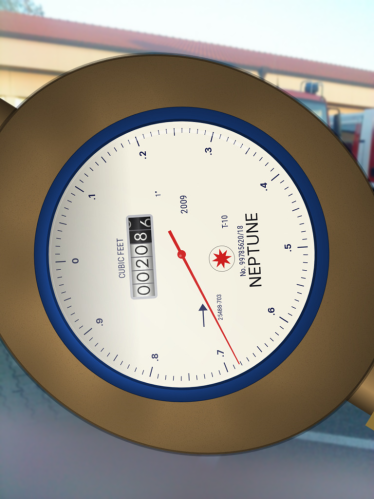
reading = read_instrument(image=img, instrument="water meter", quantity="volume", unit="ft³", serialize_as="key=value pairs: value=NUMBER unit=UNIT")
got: value=2085.68 unit=ft³
